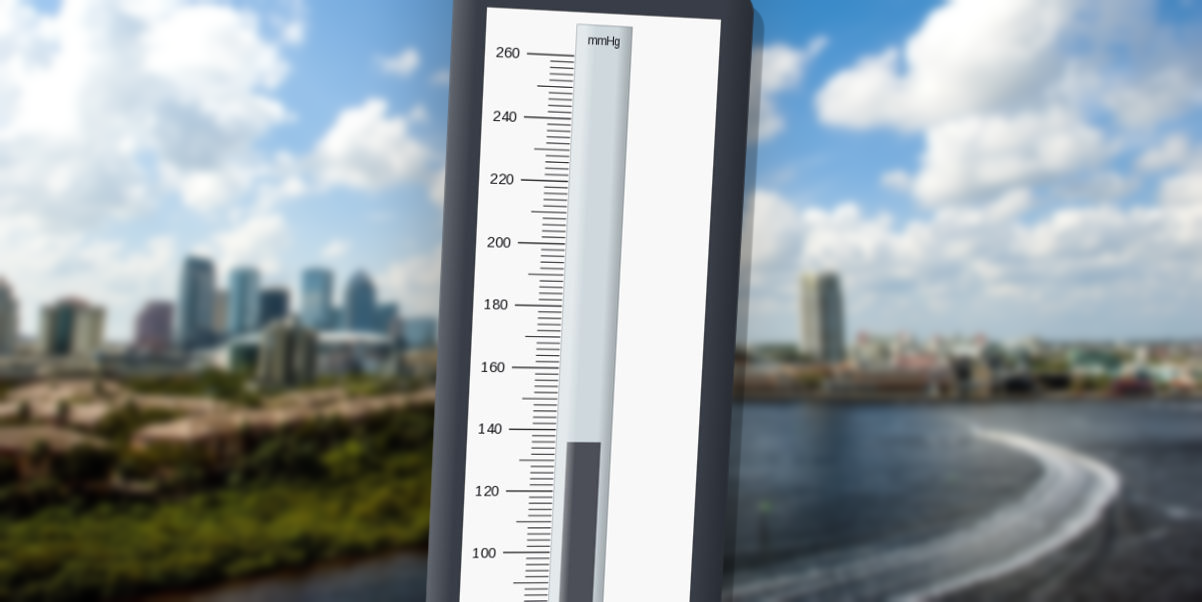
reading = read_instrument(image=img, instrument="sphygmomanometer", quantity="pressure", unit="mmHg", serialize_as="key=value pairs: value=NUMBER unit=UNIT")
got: value=136 unit=mmHg
